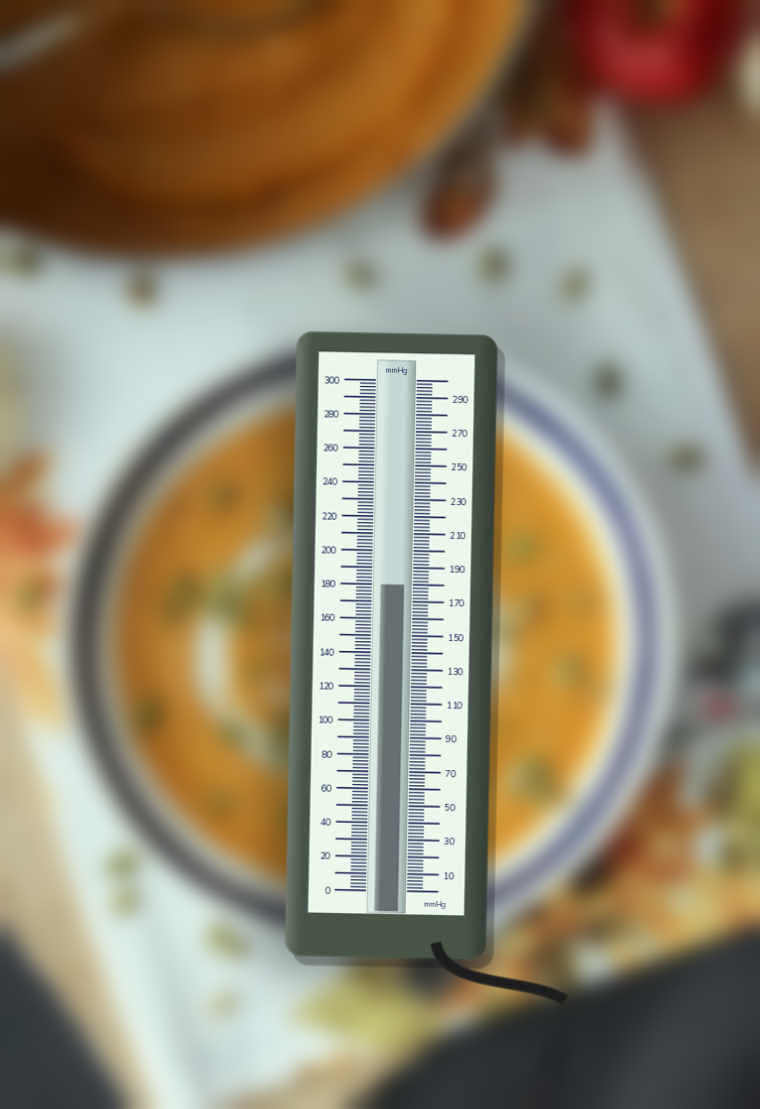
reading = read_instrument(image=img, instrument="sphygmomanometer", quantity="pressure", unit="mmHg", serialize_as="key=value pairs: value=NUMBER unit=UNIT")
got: value=180 unit=mmHg
